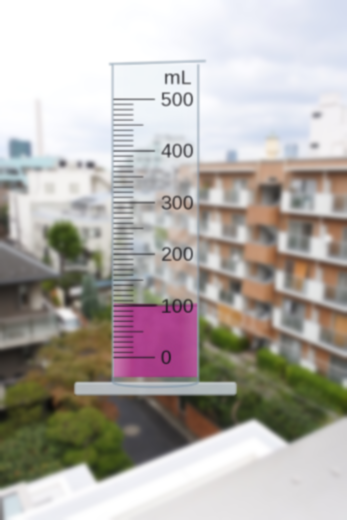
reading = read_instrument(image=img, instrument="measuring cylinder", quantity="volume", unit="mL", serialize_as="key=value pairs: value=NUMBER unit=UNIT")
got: value=100 unit=mL
